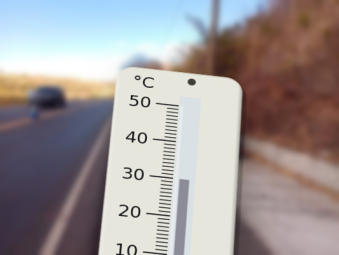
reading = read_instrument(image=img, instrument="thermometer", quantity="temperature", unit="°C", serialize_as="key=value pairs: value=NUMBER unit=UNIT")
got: value=30 unit=°C
